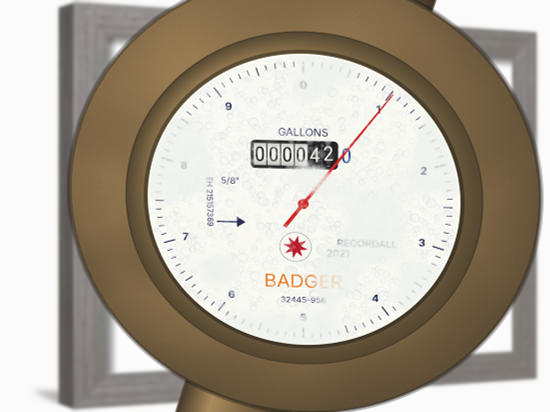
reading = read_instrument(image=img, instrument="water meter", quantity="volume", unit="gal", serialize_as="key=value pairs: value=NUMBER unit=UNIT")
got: value=421.0 unit=gal
